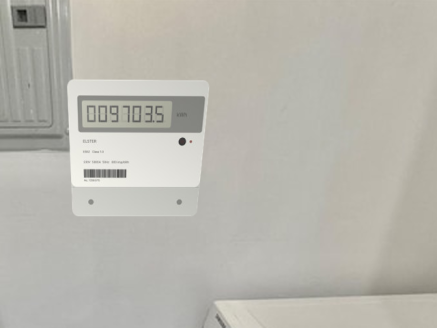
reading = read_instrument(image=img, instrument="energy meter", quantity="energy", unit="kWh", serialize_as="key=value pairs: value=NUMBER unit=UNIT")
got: value=9703.5 unit=kWh
